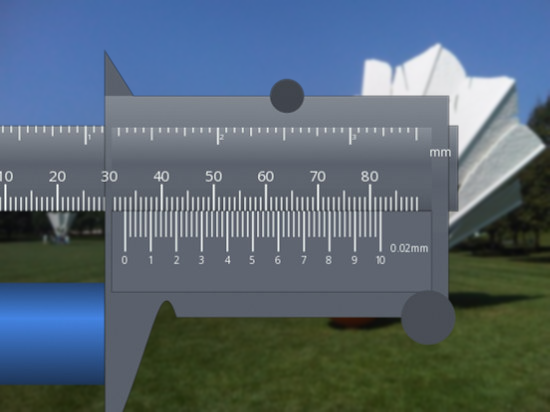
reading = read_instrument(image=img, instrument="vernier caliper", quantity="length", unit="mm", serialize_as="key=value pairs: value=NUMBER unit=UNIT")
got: value=33.0 unit=mm
